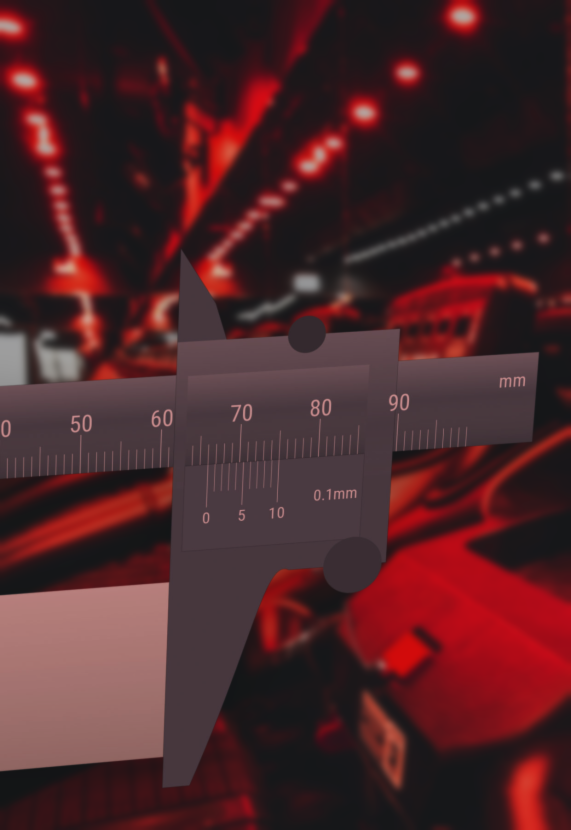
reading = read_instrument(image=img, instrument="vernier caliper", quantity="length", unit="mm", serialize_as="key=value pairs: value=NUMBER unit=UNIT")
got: value=66.0 unit=mm
